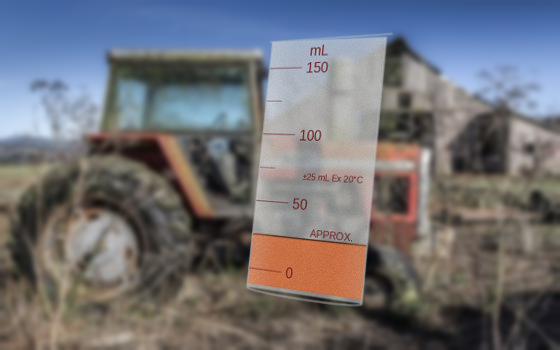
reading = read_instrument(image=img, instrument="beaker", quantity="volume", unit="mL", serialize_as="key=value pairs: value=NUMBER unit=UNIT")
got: value=25 unit=mL
